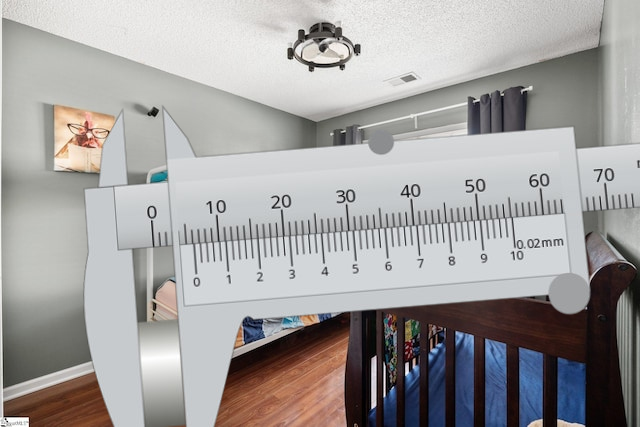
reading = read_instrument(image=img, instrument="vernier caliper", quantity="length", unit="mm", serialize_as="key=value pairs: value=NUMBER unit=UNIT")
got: value=6.2 unit=mm
